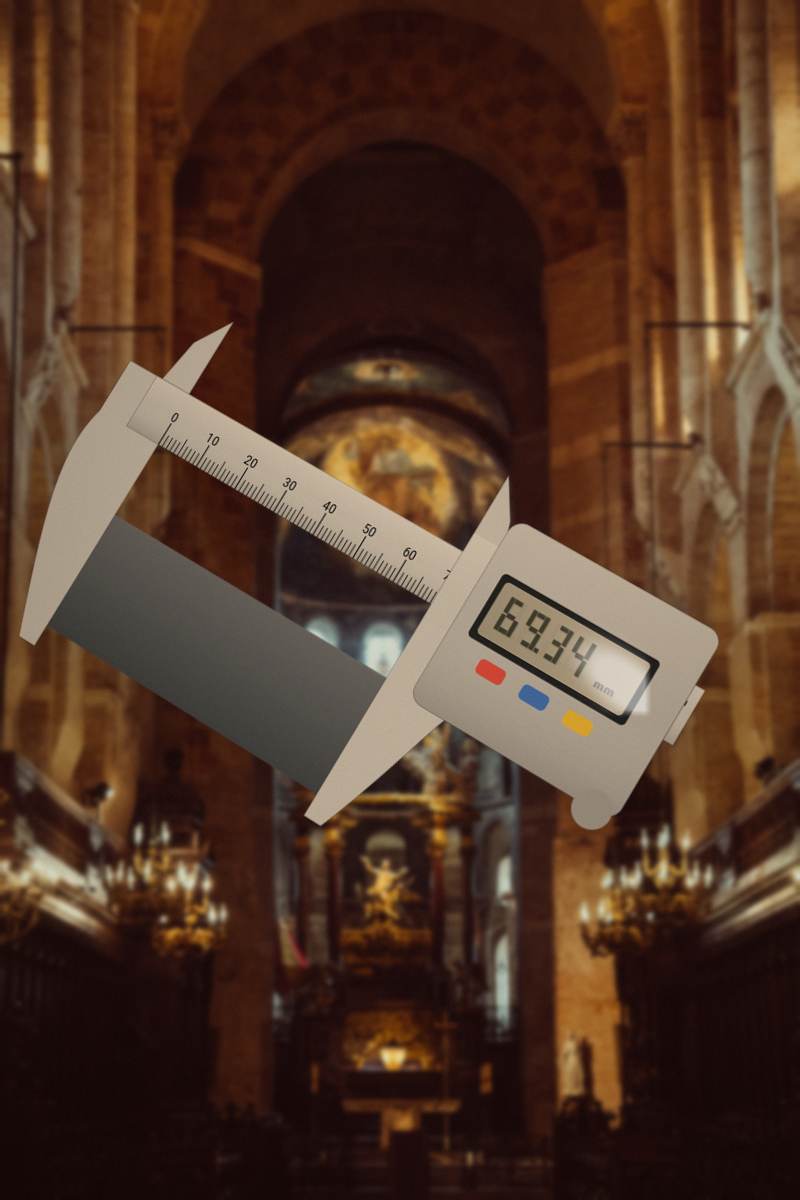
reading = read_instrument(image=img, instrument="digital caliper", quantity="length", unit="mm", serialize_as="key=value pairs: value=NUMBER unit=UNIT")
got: value=69.34 unit=mm
